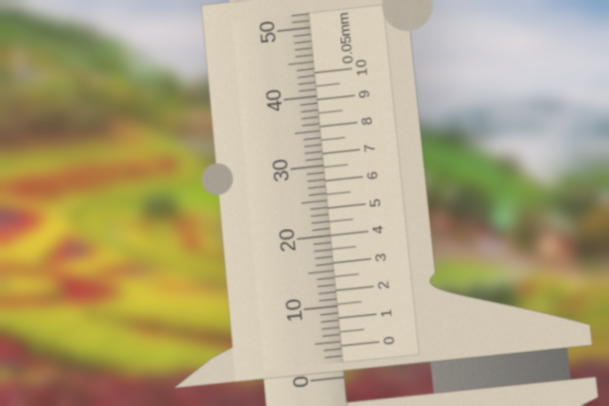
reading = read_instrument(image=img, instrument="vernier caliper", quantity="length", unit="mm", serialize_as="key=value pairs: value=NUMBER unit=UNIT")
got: value=4.4 unit=mm
